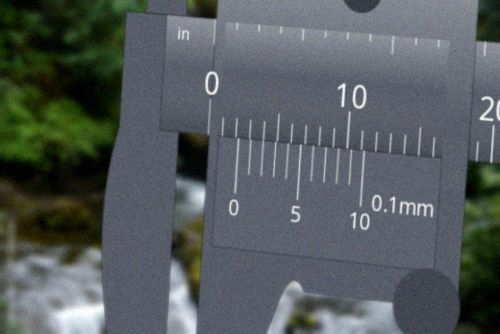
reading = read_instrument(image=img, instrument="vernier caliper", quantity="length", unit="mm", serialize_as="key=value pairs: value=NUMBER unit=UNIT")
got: value=2.2 unit=mm
